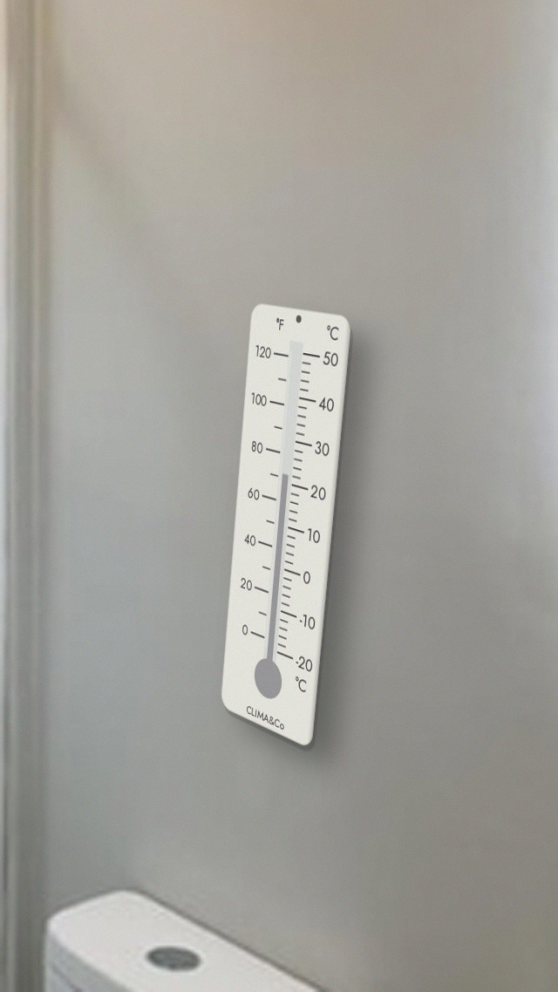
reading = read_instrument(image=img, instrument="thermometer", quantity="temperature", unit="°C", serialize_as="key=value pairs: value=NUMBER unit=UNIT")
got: value=22 unit=°C
